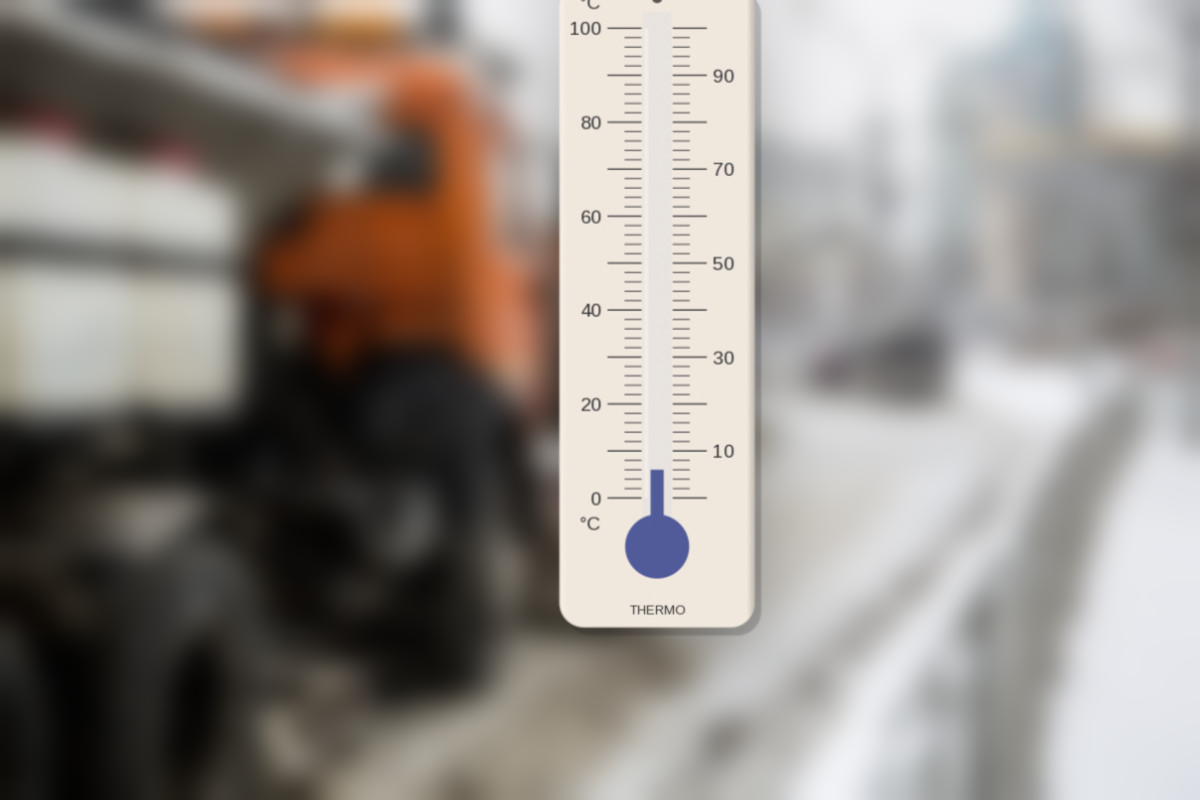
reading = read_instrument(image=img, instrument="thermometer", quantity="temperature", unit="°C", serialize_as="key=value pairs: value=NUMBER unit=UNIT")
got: value=6 unit=°C
